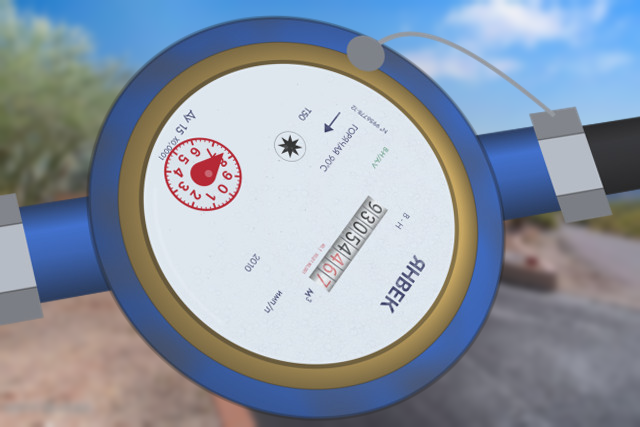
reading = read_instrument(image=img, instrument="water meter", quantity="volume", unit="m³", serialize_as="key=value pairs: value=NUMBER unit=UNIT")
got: value=93054.4677 unit=m³
